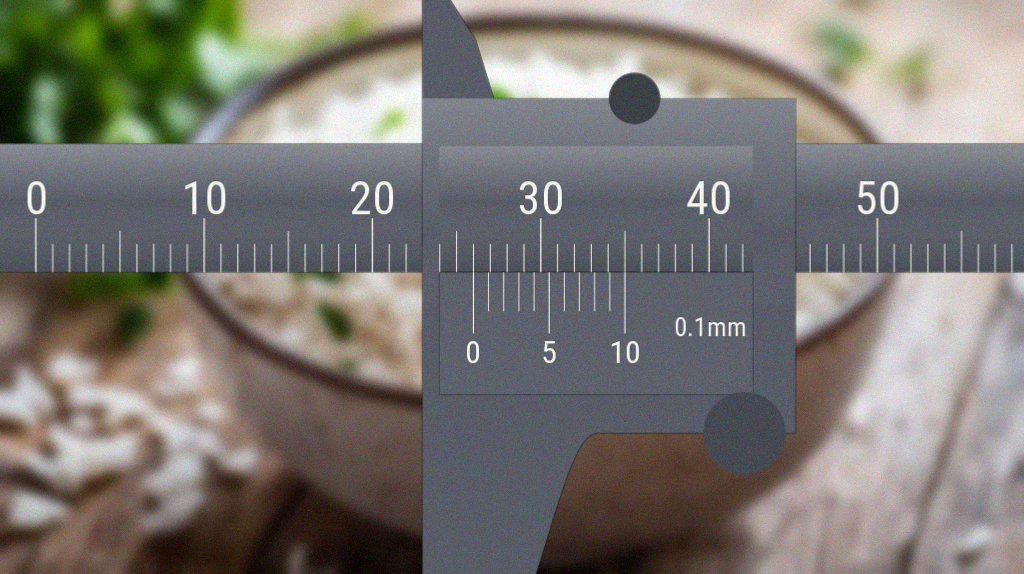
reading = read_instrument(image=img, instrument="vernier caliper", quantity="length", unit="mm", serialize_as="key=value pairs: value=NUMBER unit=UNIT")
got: value=26.0 unit=mm
